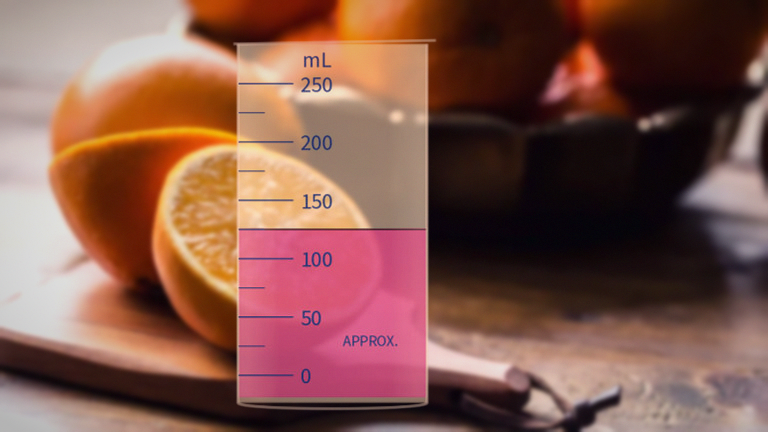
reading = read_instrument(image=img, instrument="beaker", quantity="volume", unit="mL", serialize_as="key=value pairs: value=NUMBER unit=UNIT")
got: value=125 unit=mL
